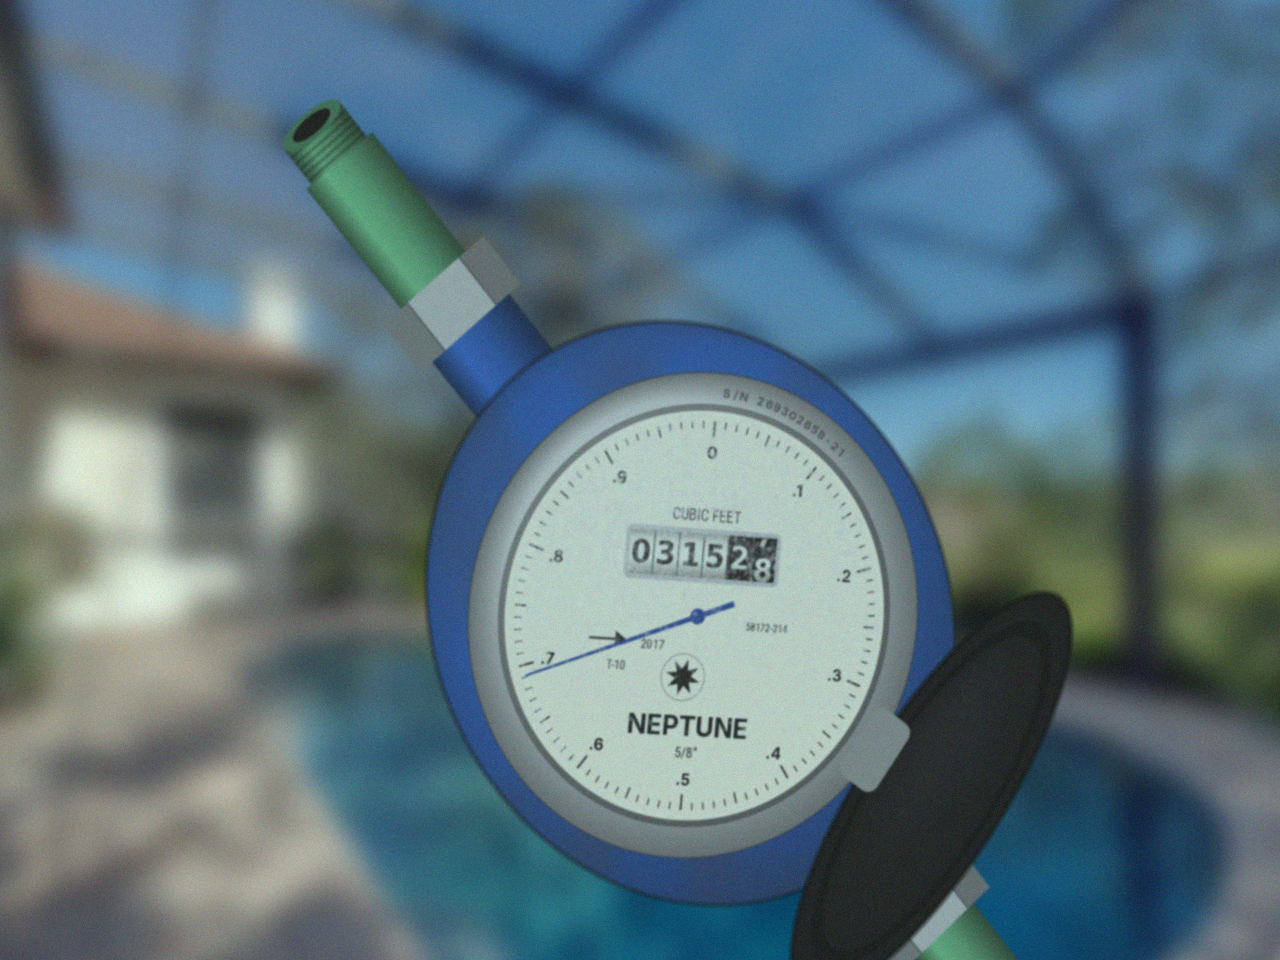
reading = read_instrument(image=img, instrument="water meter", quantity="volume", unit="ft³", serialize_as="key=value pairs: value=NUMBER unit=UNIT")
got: value=31527.69 unit=ft³
